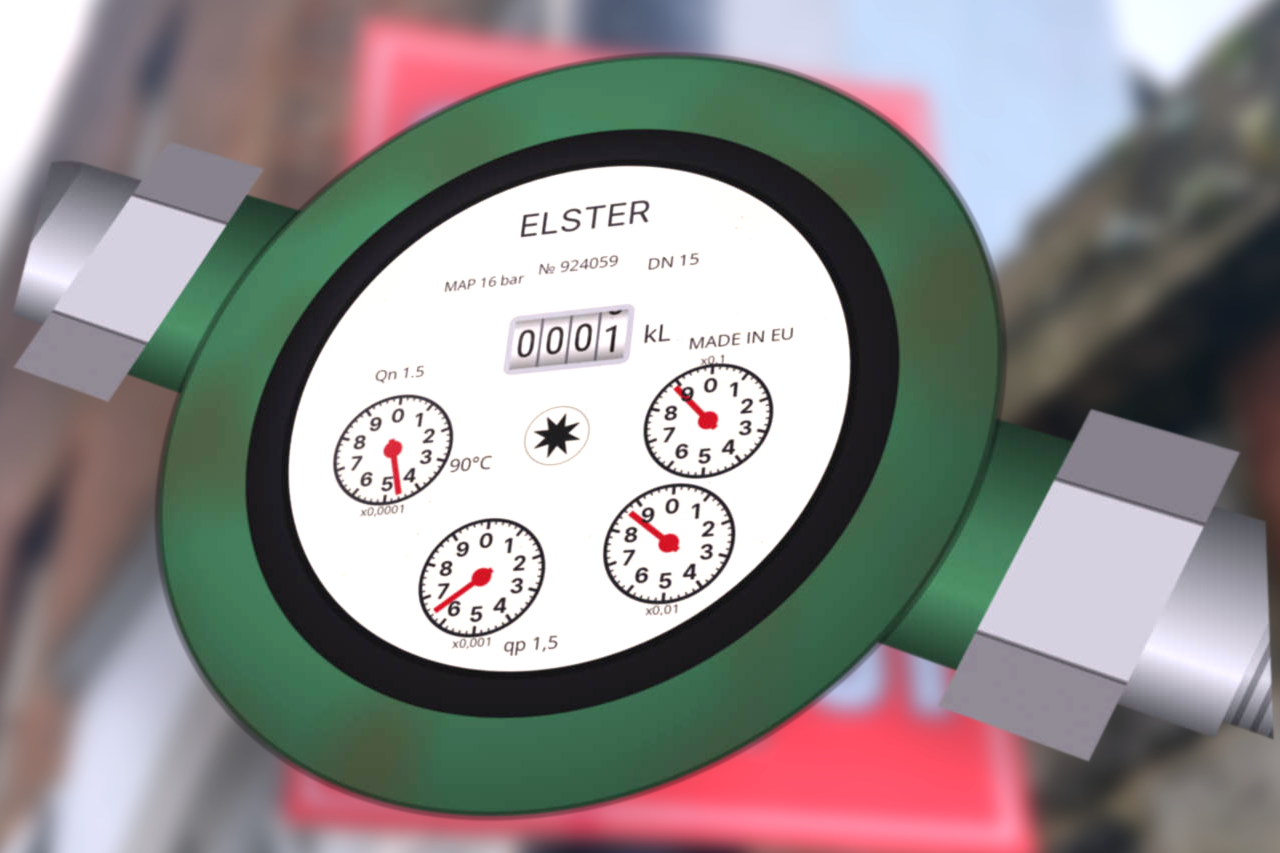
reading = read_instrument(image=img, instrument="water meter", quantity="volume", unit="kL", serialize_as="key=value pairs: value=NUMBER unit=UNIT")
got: value=0.8864 unit=kL
